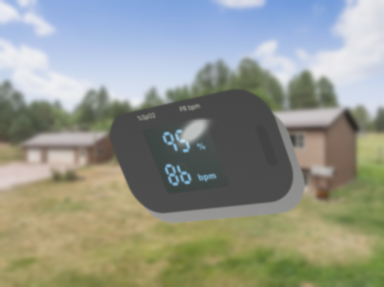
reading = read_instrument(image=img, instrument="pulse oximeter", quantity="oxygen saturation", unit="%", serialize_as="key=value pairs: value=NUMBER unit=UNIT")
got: value=95 unit=%
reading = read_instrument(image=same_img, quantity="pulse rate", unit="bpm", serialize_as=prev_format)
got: value=86 unit=bpm
